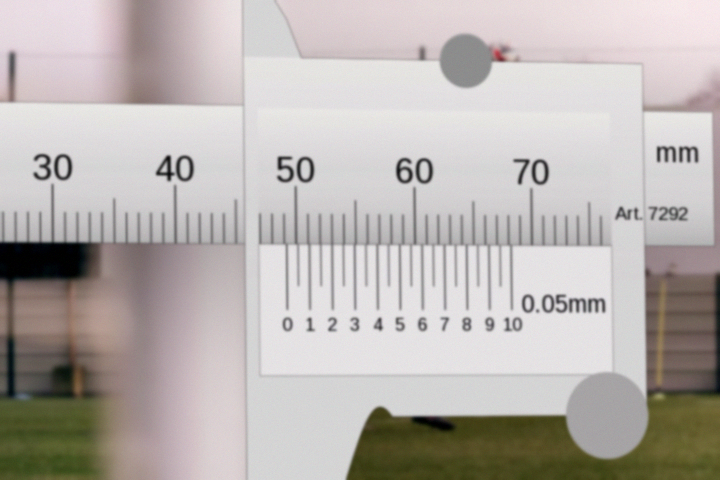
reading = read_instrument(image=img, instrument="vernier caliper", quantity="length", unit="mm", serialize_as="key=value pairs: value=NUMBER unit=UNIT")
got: value=49.2 unit=mm
